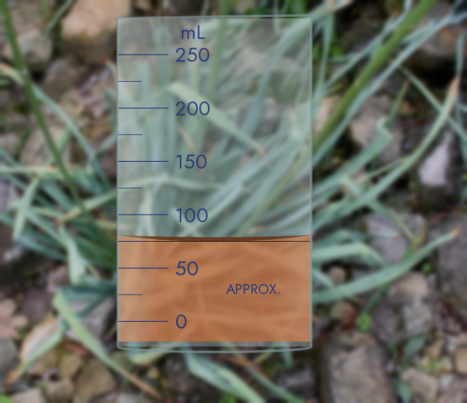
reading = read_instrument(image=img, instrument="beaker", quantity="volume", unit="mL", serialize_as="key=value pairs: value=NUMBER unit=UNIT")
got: value=75 unit=mL
